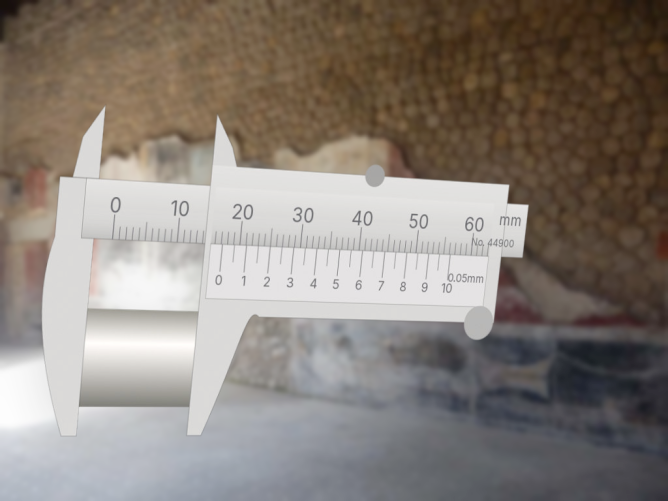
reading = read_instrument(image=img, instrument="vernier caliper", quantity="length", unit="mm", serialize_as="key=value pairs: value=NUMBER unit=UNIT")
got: value=17.2 unit=mm
